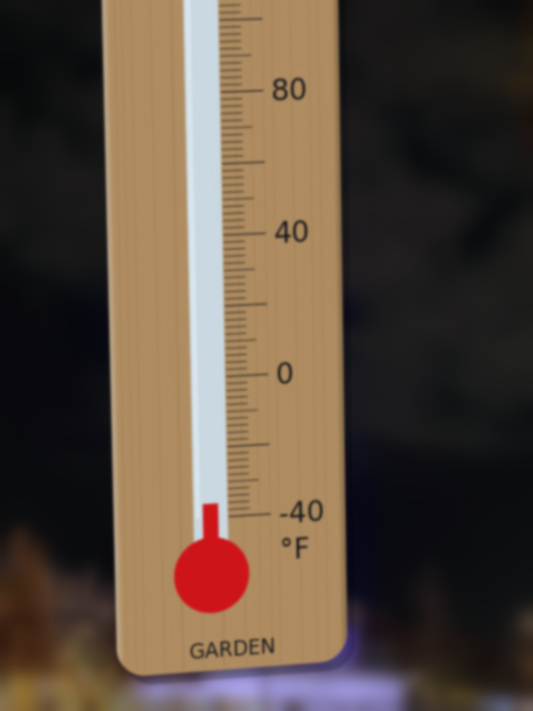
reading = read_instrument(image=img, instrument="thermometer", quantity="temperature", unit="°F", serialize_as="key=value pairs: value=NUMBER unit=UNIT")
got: value=-36 unit=°F
